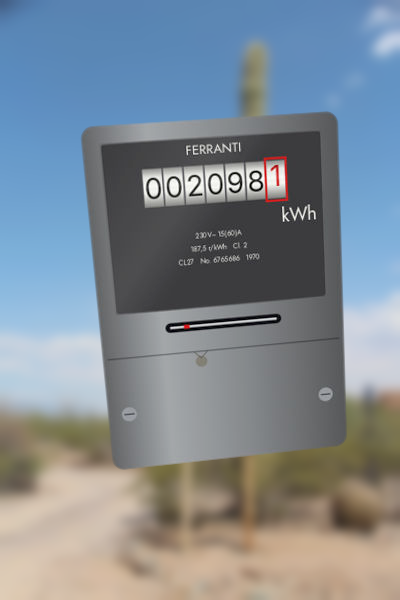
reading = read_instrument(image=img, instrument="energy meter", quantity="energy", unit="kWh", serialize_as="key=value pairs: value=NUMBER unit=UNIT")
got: value=2098.1 unit=kWh
